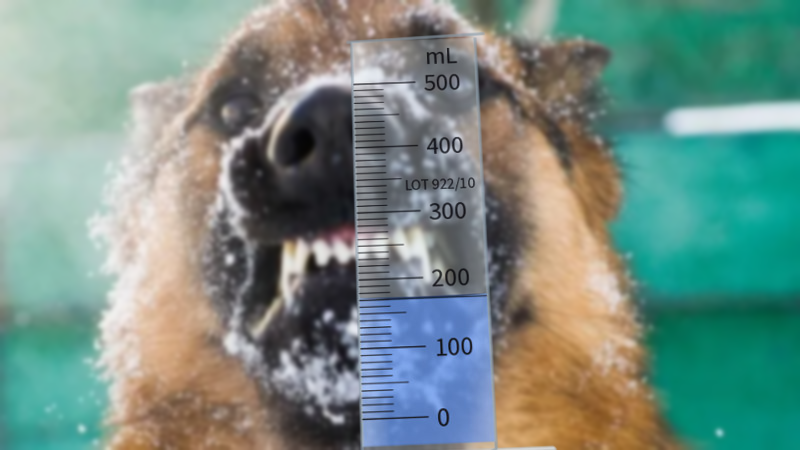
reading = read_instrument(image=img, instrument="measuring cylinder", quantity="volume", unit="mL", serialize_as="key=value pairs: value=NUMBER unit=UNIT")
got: value=170 unit=mL
